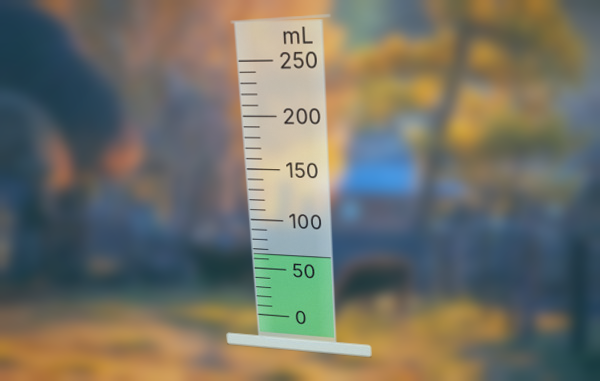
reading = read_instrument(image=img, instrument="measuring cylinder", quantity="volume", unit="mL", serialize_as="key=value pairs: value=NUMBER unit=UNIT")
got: value=65 unit=mL
